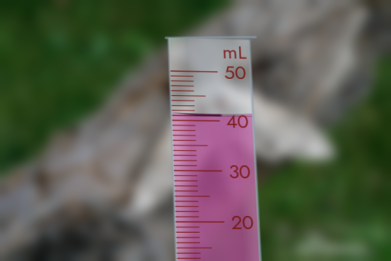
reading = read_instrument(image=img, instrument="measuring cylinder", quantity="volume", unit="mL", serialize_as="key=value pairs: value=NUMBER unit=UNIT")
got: value=41 unit=mL
